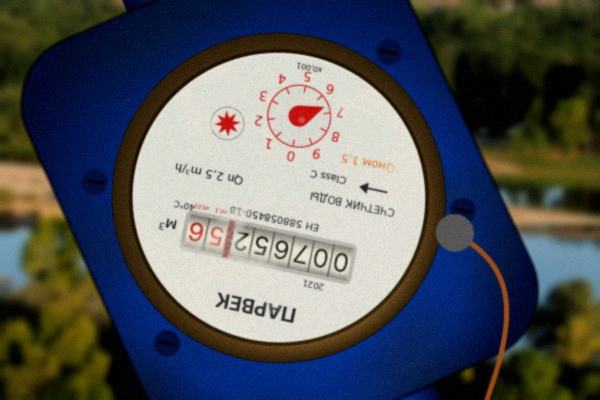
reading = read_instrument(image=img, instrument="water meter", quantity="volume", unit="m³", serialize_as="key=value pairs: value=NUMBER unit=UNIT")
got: value=7652.566 unit=m³
